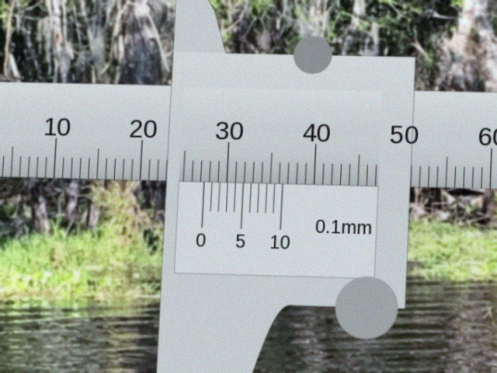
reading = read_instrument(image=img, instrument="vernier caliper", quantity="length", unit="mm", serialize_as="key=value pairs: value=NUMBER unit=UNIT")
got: value=27.4 unit=mm
